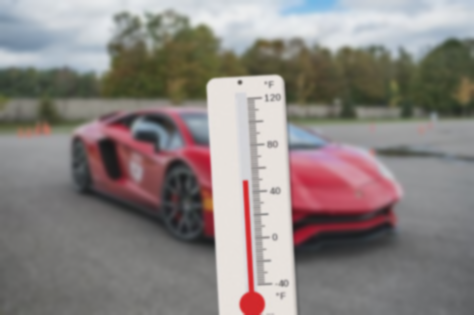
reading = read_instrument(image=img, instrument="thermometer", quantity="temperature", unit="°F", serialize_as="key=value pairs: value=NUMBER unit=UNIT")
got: value=50 unit=°F
